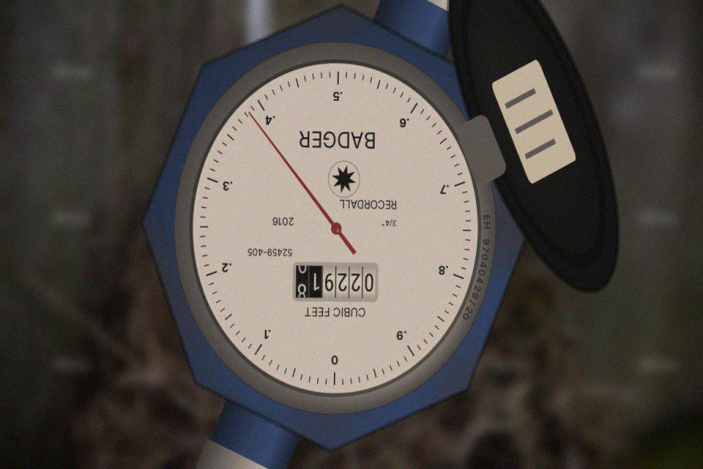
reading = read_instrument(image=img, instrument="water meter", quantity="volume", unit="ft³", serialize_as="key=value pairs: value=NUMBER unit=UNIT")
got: value=22918.38 unit=ft³
